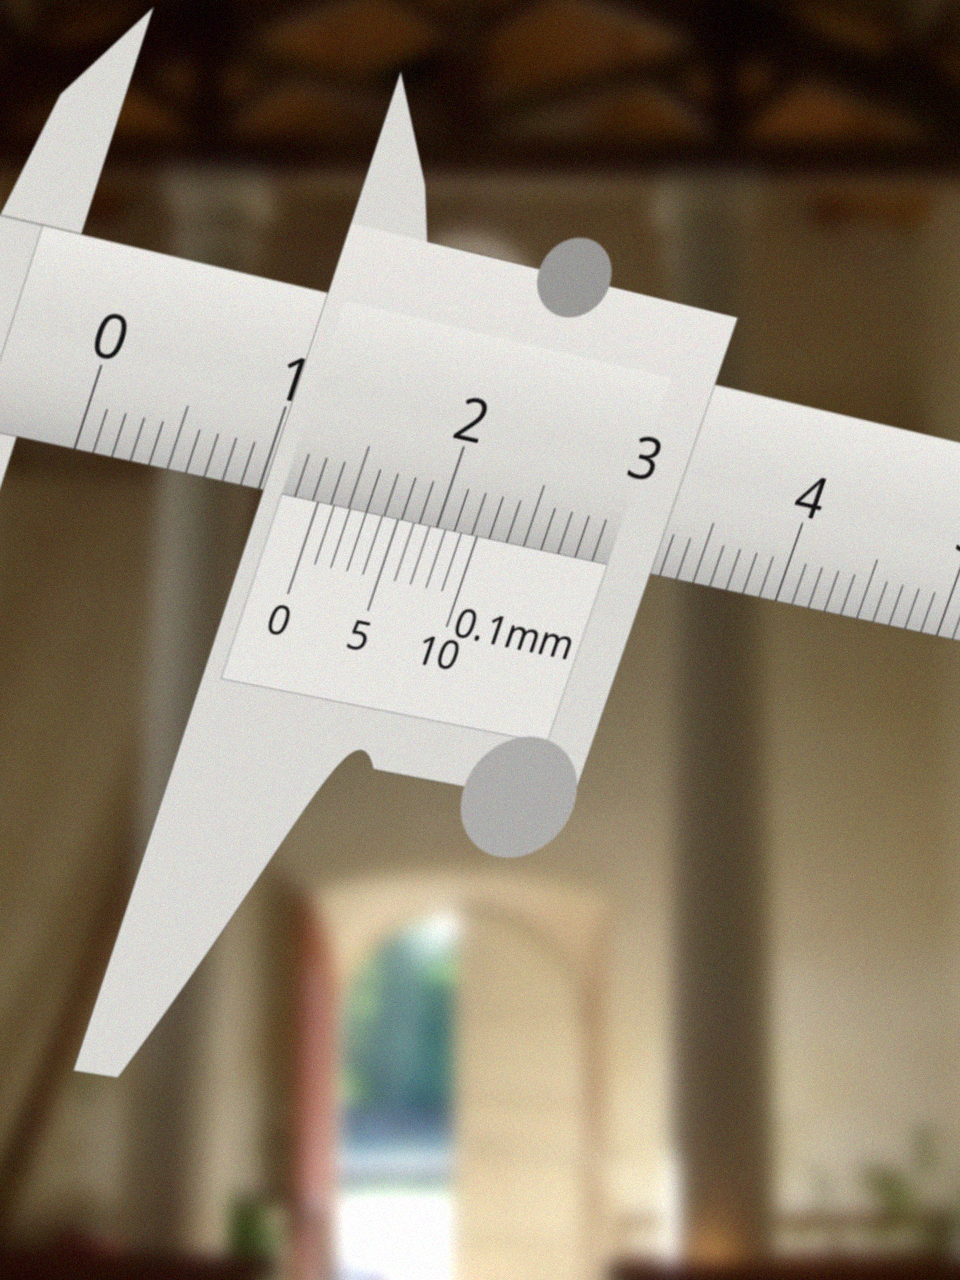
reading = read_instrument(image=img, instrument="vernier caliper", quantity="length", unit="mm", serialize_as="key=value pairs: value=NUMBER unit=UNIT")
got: value=13.3 unit=mm
